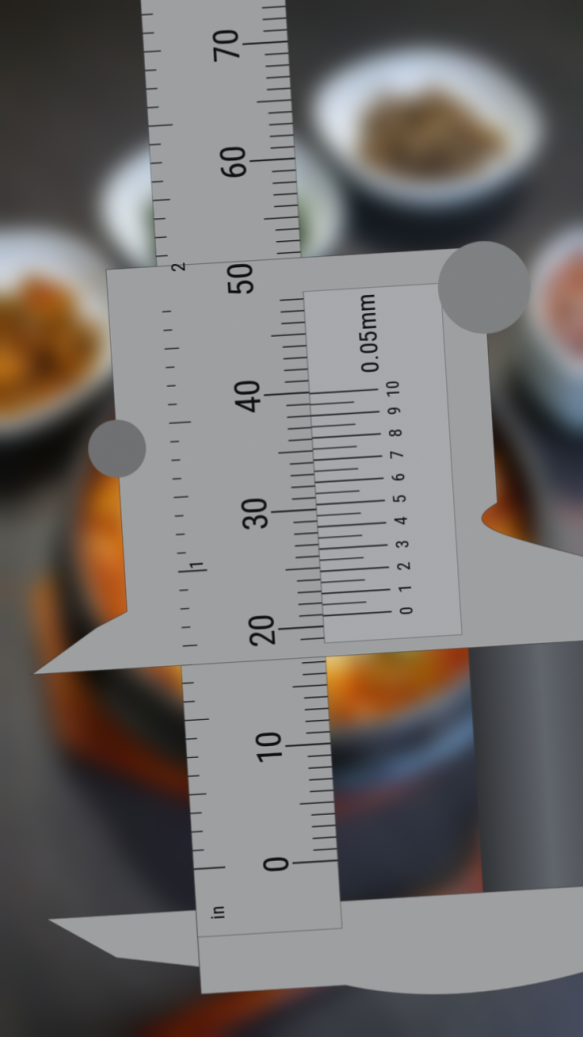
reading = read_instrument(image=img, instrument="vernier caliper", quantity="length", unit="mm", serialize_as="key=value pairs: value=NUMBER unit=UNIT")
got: value=20.9 unit=mm
